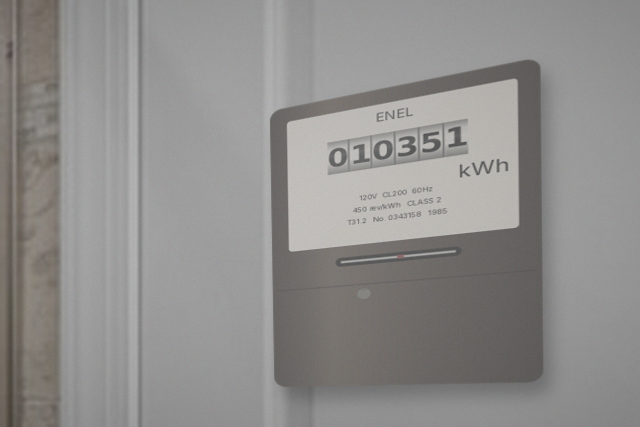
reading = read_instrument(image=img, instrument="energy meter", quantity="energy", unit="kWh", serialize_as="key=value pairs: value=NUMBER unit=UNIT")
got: value=10351 unit=kWh
